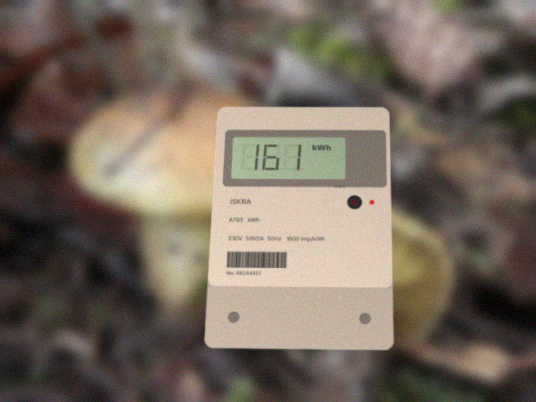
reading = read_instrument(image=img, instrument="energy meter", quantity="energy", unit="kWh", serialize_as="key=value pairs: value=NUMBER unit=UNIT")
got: value=161 unit=kWh
